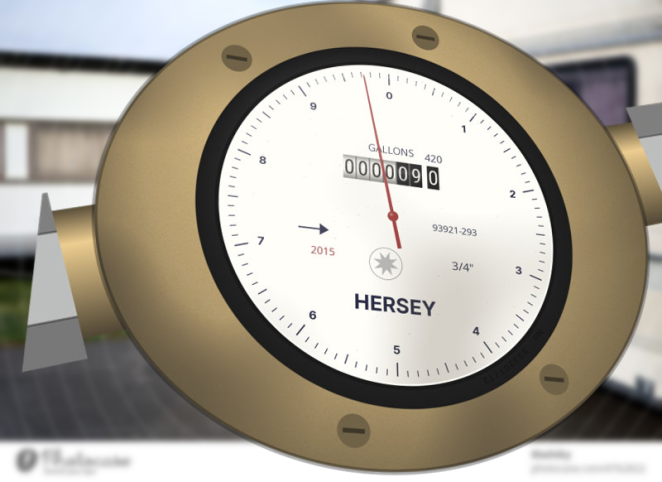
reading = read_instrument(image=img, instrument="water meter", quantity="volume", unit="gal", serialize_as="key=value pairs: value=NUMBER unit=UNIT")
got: value=89.7 unit=gal
